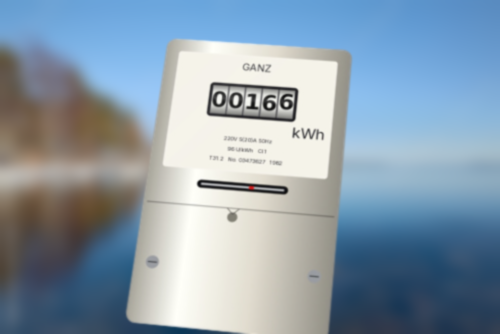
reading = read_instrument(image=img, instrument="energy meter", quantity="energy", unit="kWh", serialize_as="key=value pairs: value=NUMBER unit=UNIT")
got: value=166 unit=kWh
